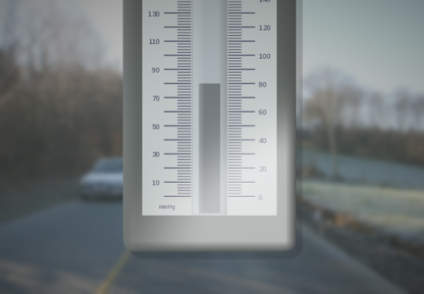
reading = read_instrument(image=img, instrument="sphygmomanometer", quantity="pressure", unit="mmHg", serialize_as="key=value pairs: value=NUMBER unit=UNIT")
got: value=80 unit=mmHg
